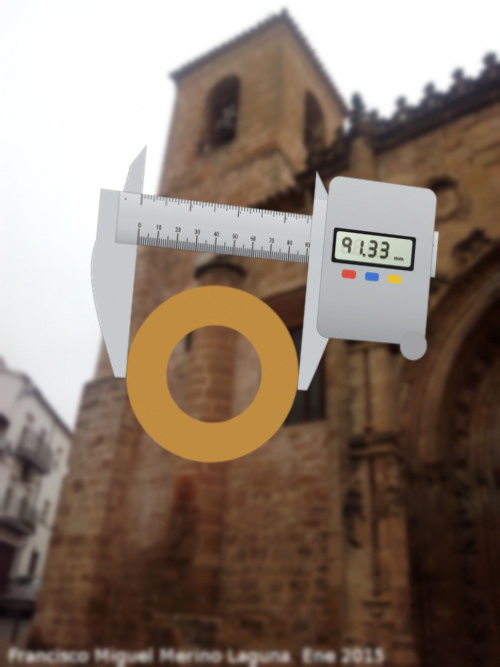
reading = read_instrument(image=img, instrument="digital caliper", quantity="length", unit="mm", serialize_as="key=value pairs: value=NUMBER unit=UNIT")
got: value=91.33 unit=mm
